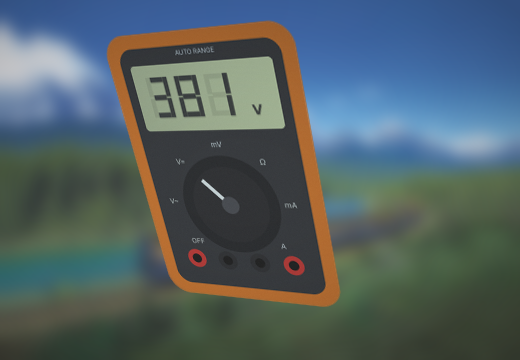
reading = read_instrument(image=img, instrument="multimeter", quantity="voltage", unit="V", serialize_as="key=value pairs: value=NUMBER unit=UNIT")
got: value=381 unit=V
